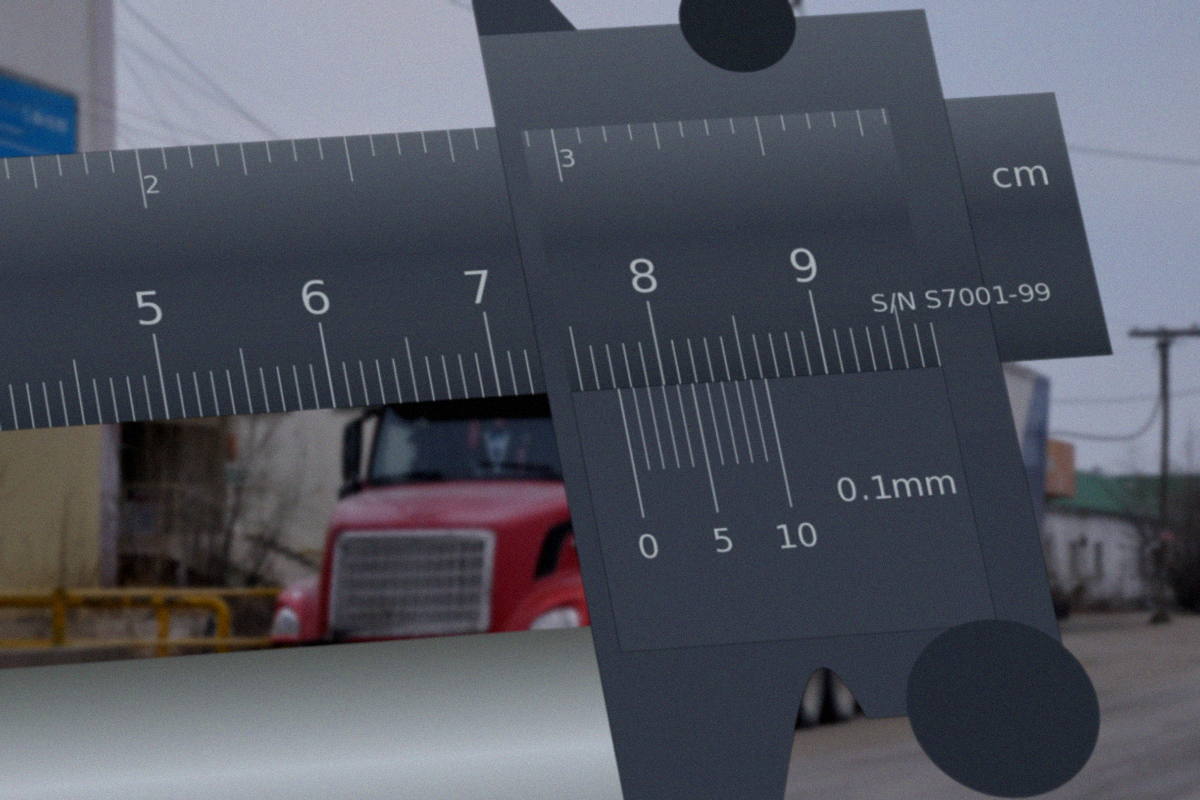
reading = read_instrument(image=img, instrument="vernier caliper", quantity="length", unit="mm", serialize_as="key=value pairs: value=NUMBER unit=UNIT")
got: value=77.2 unit=mm
